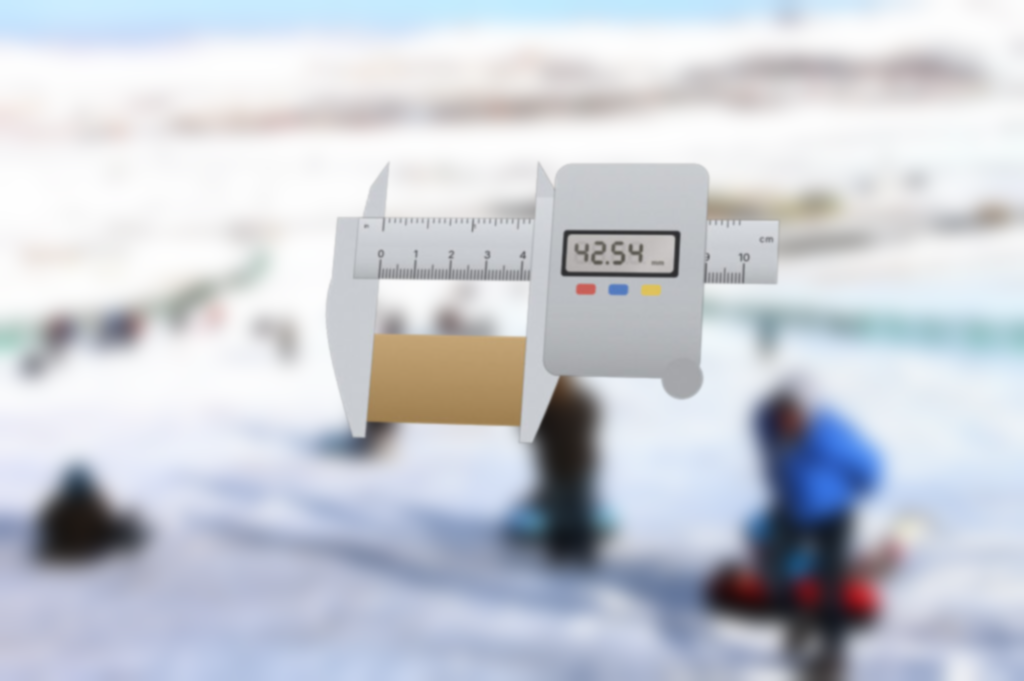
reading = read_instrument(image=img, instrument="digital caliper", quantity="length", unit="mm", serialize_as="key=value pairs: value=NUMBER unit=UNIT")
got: value=42.54 unit=mm
